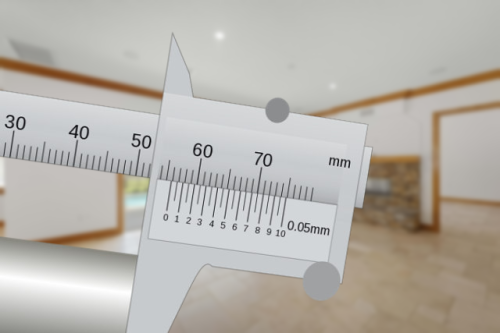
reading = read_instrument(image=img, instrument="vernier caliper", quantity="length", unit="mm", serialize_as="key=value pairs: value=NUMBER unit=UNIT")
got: value=55.8 unit=mm
